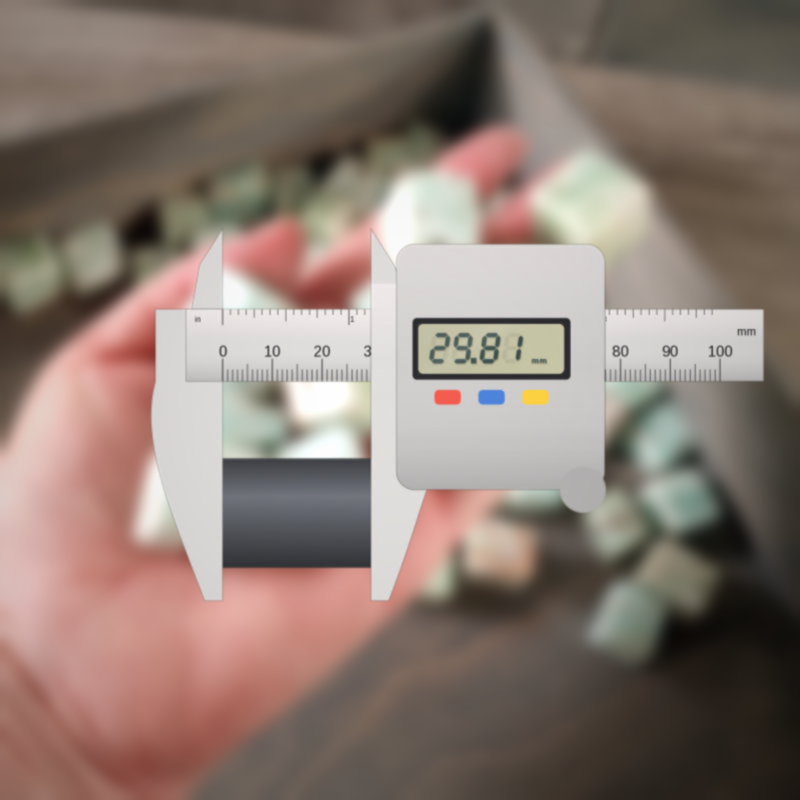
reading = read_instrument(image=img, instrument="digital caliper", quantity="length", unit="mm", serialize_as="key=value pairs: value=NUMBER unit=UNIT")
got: value=29.81 unit=mm
